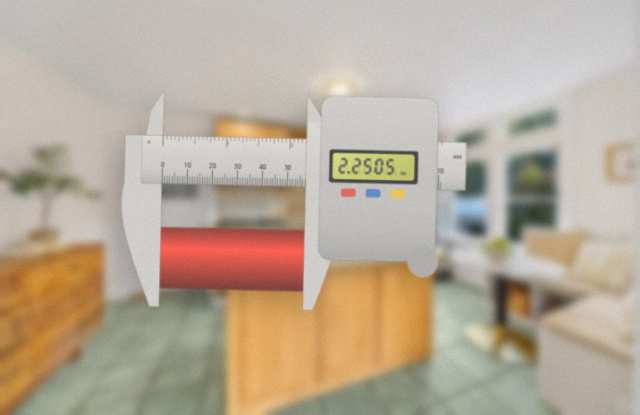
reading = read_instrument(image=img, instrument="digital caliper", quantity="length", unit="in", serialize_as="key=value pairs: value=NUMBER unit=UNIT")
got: value=2.2505 unit=in
